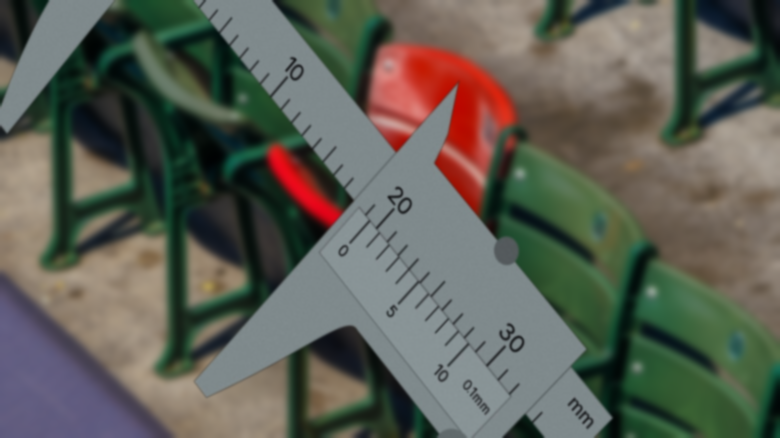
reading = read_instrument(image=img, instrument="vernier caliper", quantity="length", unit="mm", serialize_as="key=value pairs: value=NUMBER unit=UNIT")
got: value=19.4 unit=mm
